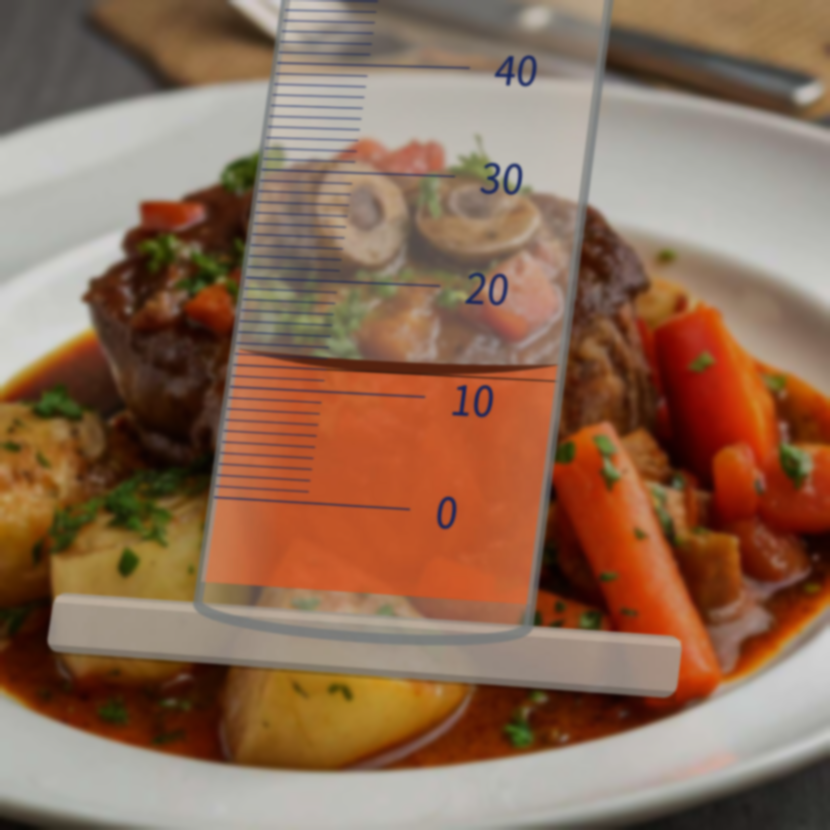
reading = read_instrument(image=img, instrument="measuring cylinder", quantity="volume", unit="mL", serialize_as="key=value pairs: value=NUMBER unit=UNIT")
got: value=12 unit=mL
